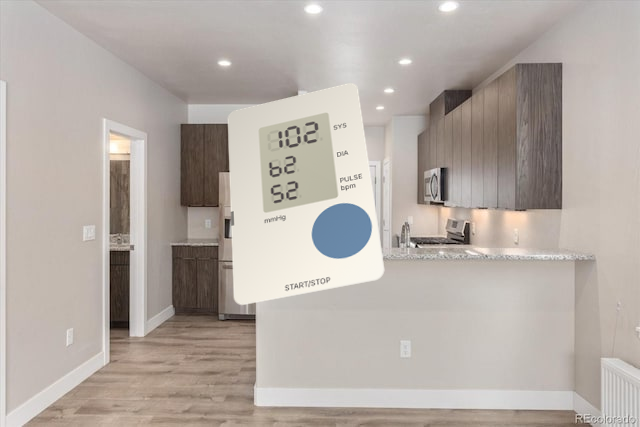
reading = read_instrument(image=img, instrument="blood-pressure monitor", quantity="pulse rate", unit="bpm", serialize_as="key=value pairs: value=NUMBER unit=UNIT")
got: value=52 unit=bpm
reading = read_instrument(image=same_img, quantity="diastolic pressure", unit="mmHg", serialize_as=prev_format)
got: value=62 unit=mmHg
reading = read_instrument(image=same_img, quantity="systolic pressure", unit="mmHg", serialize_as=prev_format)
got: value=102 unit=mmHg
